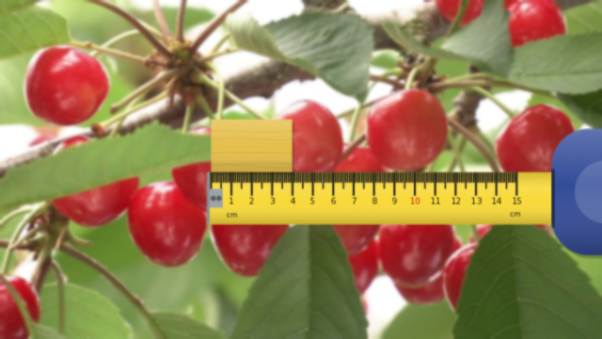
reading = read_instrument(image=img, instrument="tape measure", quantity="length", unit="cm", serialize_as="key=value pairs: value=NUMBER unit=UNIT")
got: value=4 unit=cm
